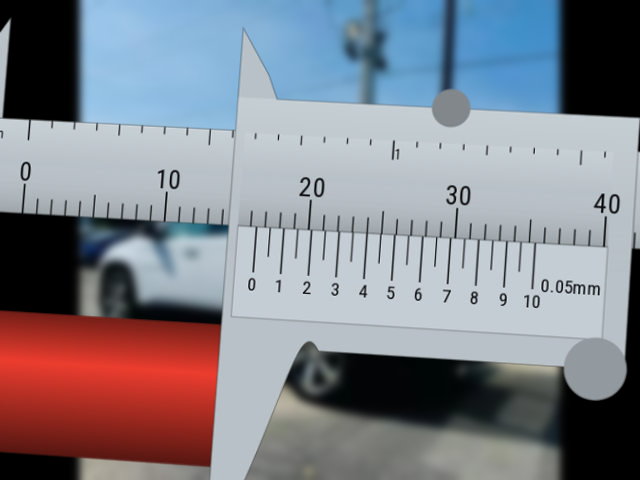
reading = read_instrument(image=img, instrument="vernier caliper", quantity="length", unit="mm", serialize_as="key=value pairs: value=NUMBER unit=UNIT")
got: value=16.4 unit=mm
